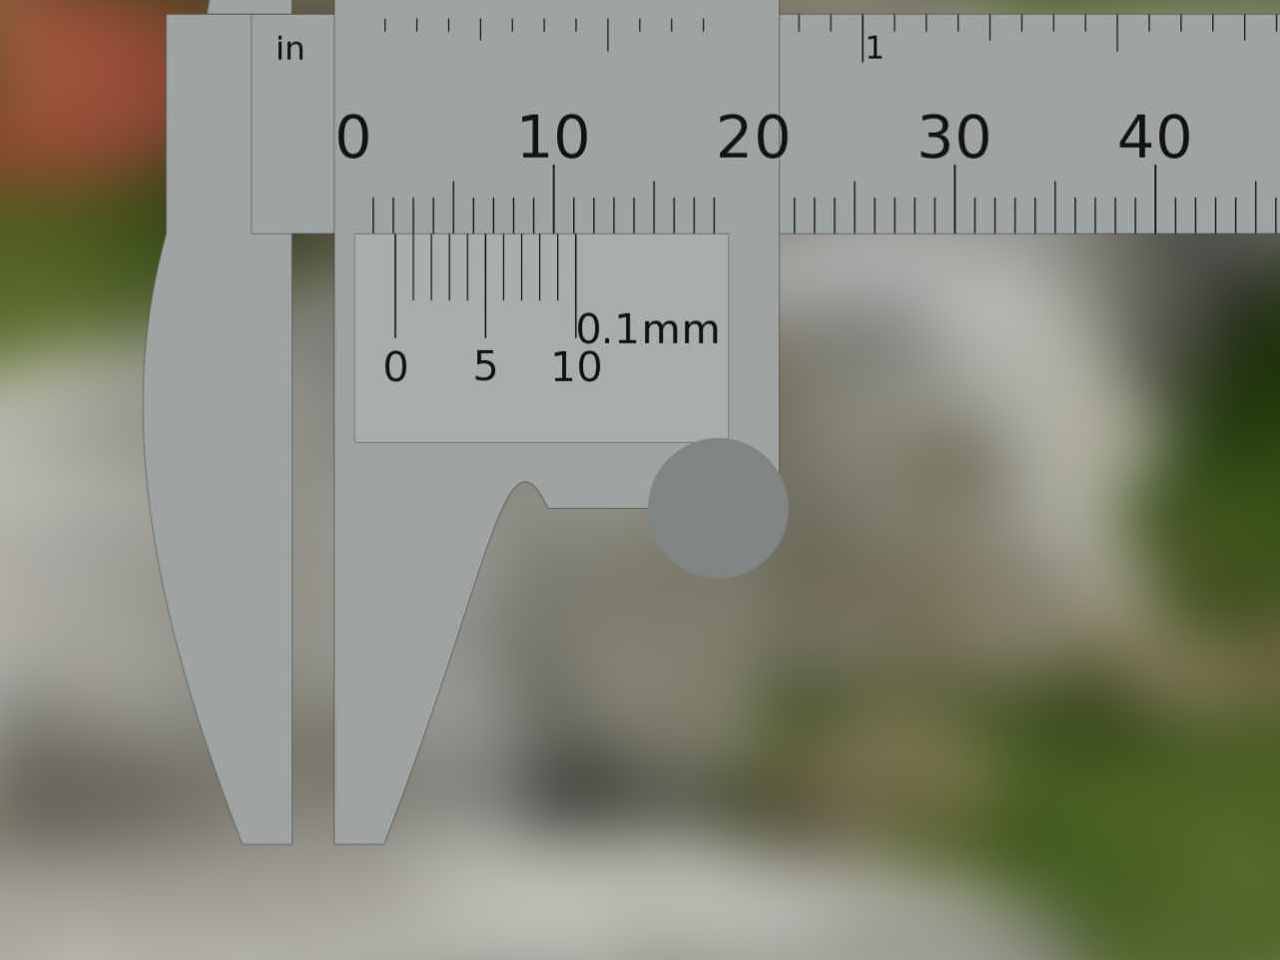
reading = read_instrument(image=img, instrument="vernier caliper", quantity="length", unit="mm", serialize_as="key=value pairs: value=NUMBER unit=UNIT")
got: value=2.1 unit=mm
